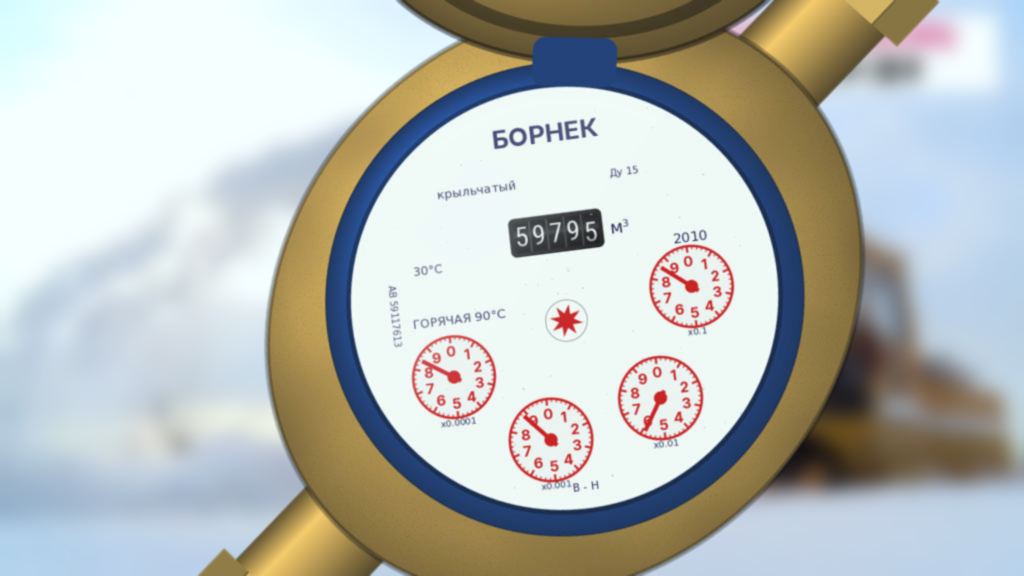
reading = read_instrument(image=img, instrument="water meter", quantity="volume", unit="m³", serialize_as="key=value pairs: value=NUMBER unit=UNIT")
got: value=59794.8588 unit=m³
